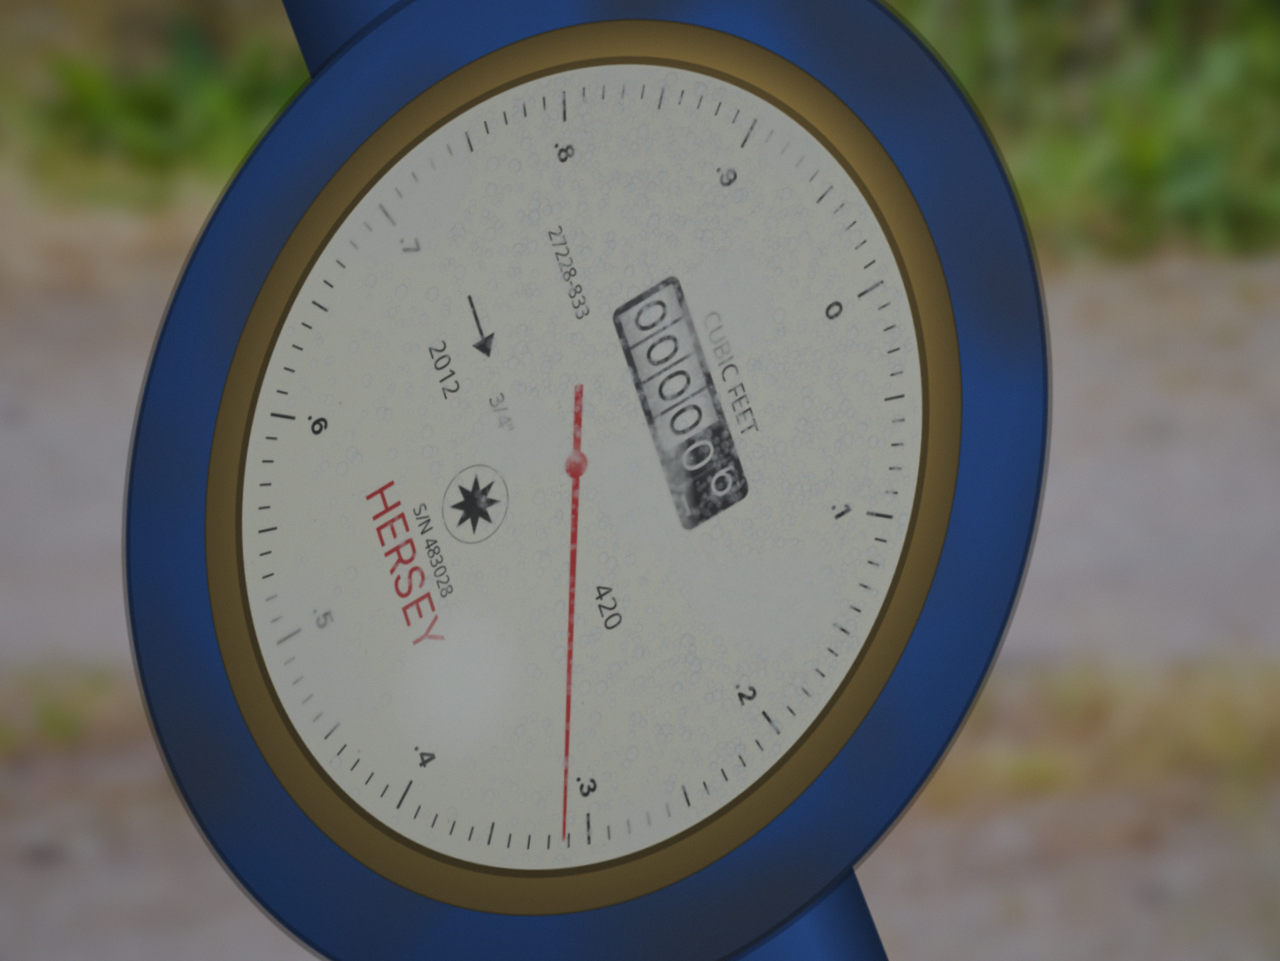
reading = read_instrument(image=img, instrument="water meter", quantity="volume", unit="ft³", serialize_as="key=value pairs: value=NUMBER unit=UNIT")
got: value=6.31 unit=ft³
